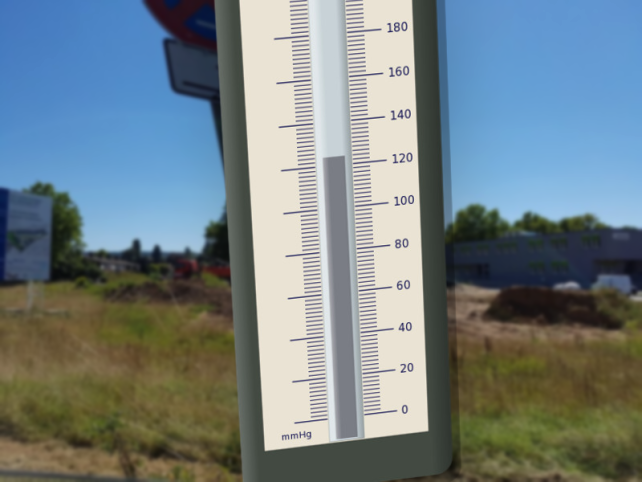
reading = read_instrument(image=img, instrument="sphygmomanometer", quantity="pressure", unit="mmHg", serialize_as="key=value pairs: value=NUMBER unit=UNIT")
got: value=124 unit=mmHg
